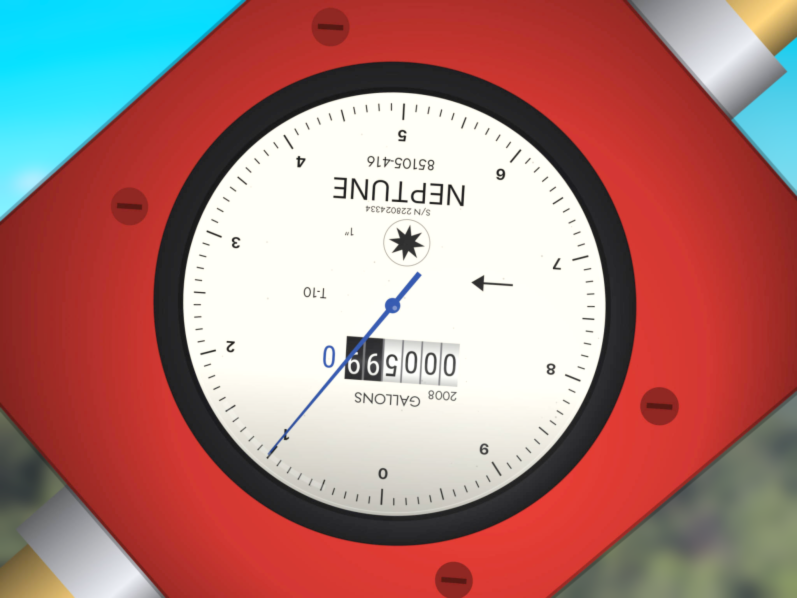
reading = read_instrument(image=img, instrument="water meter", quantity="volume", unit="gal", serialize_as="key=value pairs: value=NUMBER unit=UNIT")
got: value=5991.0 unit=gal
